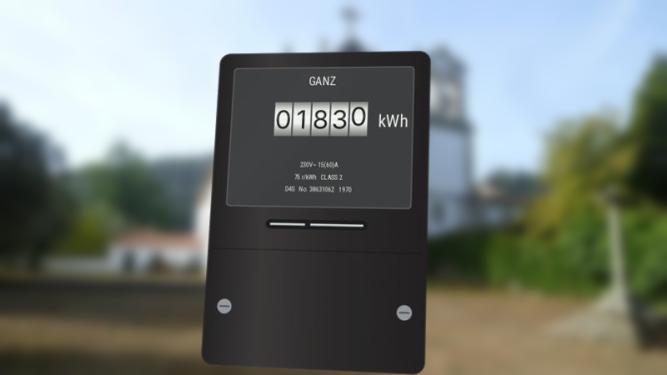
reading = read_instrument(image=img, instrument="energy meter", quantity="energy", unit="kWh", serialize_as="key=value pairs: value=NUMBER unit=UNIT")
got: value=1830 unit=kWh
